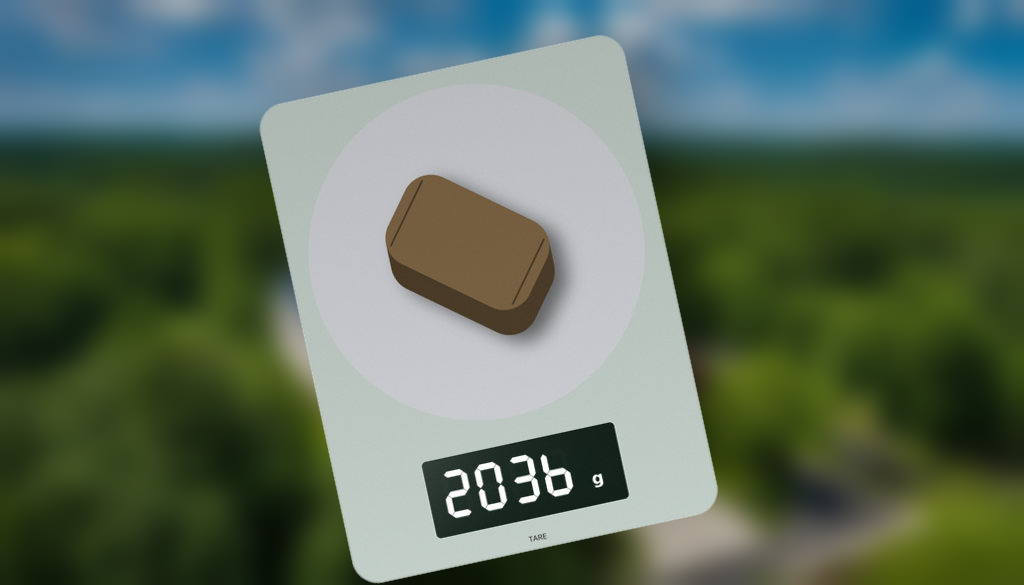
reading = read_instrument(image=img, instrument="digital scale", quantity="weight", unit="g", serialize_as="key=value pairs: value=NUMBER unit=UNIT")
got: value=2036 unit=g
